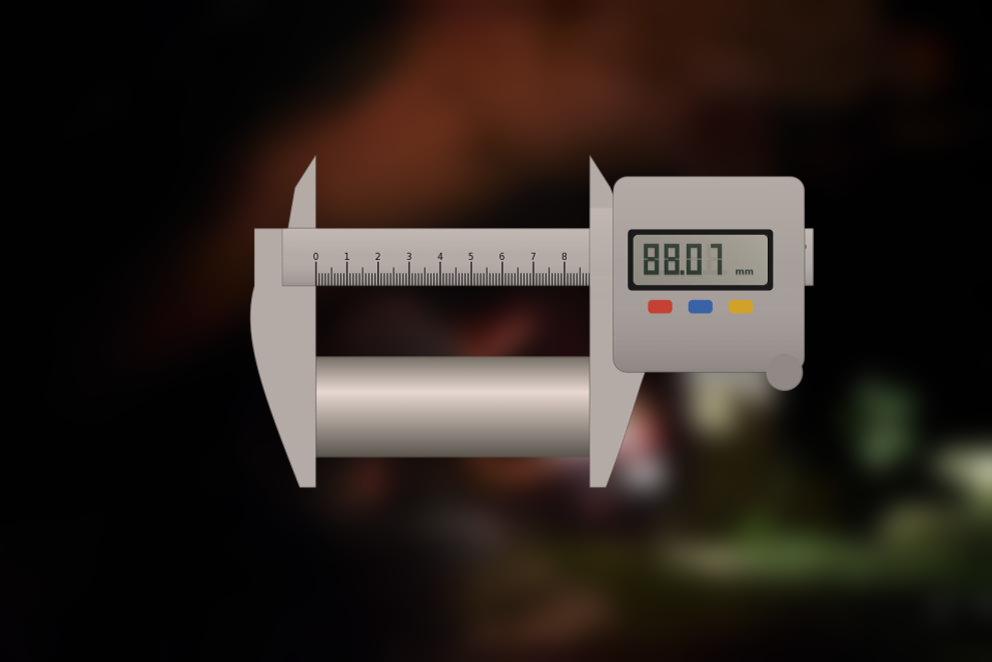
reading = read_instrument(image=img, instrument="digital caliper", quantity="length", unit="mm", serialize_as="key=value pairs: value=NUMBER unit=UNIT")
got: value=88.07 unit=mm
